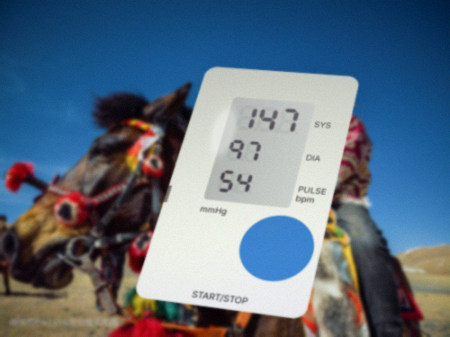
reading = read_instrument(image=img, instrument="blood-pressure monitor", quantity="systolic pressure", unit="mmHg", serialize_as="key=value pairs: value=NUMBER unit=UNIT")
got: value=147 unit=mmHg
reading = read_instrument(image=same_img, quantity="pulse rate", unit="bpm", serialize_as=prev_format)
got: value=54 unit=bpm
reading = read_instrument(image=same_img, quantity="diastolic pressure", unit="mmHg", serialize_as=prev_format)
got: value=97 unit=mmHg
